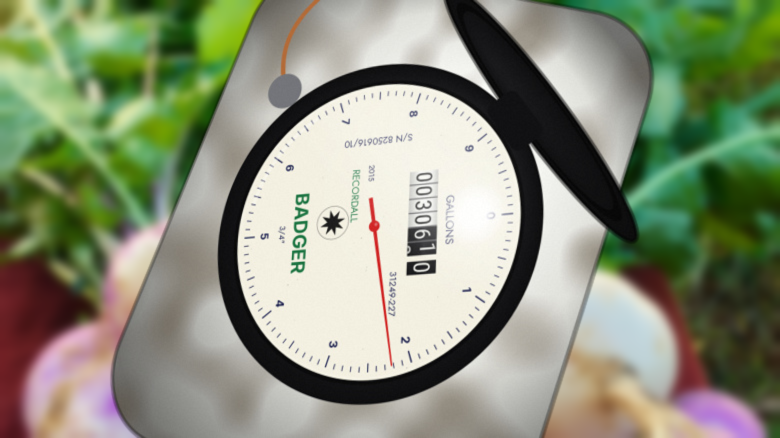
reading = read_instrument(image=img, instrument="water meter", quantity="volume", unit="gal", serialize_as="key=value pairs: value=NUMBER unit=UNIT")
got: value=30612.2 unit=gal
